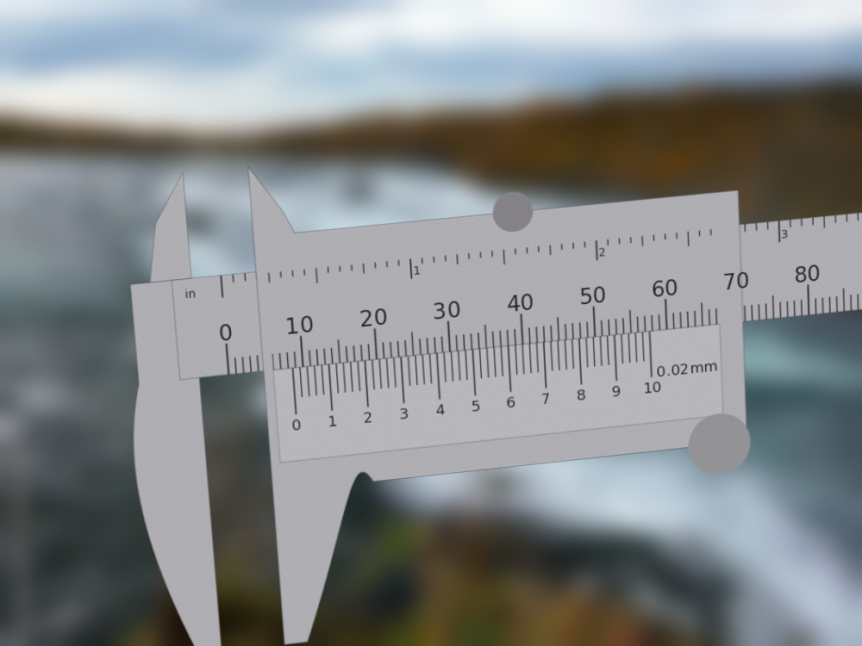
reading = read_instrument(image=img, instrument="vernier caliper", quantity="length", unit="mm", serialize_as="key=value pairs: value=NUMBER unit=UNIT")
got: value=8.6 unit=mm
